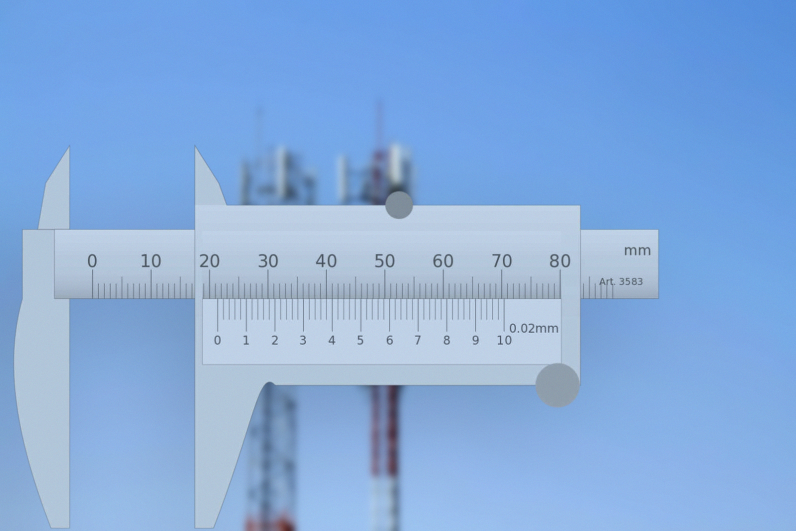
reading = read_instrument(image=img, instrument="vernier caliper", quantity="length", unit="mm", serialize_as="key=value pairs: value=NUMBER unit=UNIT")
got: value=21.4 unit=mm
